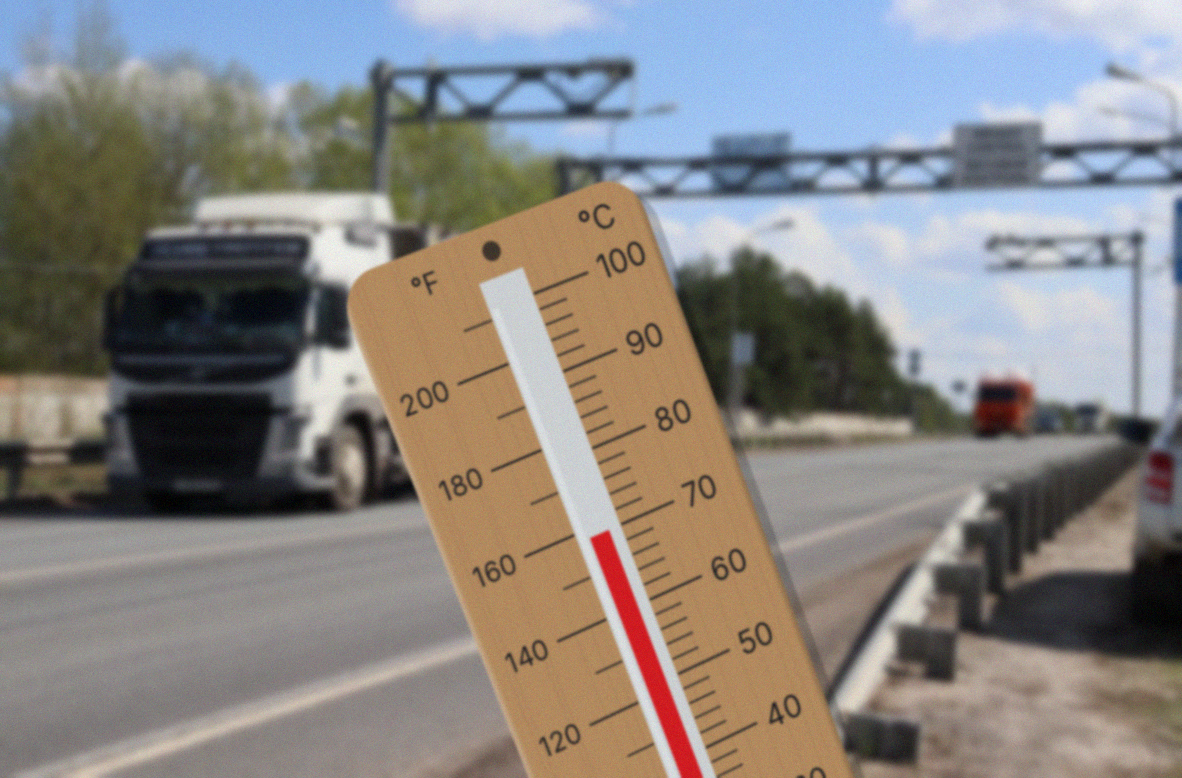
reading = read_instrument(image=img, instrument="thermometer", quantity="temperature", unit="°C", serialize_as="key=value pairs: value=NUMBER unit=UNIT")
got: value=70 unit=°C
